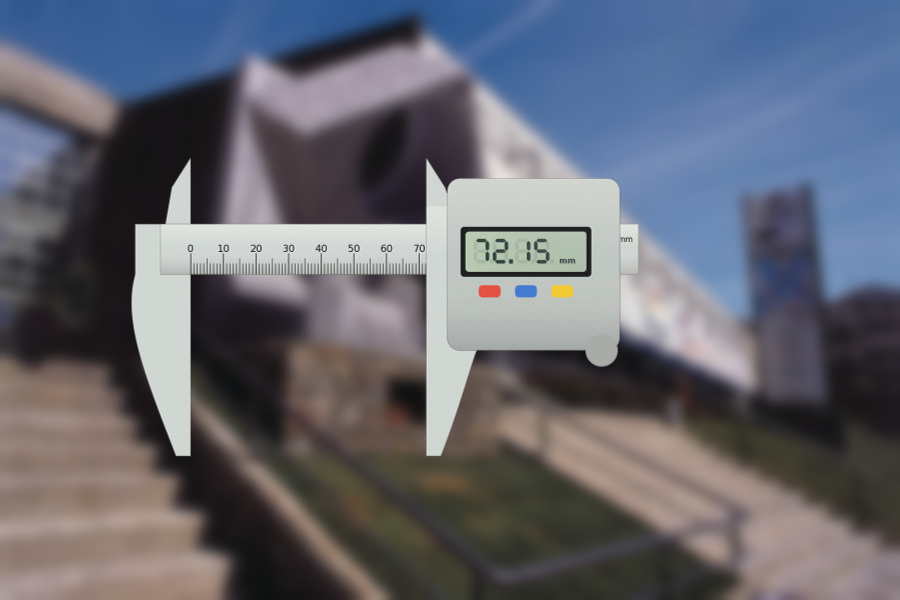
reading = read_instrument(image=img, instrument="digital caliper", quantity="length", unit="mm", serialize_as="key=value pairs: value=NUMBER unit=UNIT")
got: value=72.15 unit=mm
